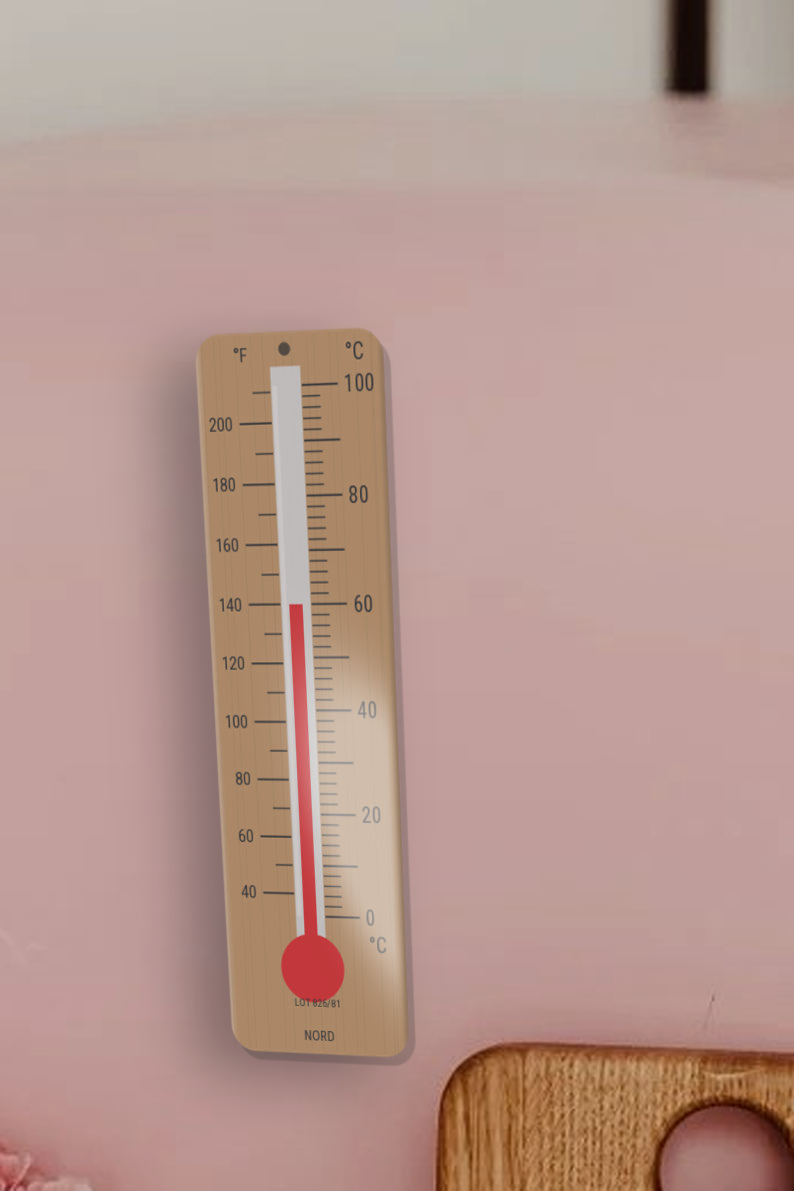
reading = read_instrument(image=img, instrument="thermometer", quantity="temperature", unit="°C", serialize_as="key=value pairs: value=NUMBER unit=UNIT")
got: value=60 unit=°C
